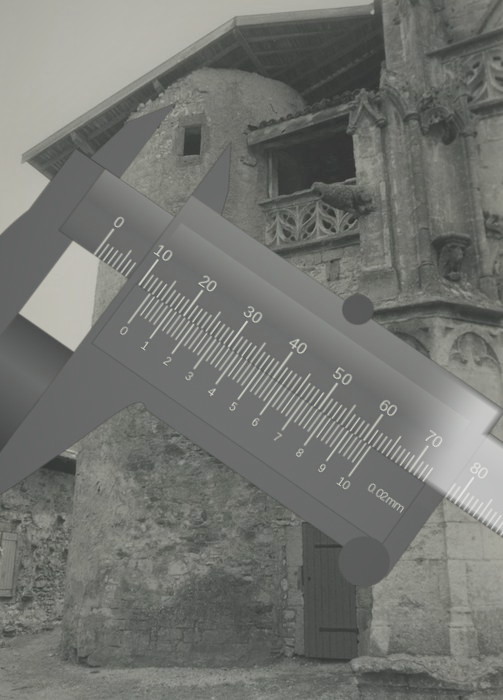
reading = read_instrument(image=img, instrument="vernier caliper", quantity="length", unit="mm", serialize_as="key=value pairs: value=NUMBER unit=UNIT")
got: value=12.6 unit=mm
